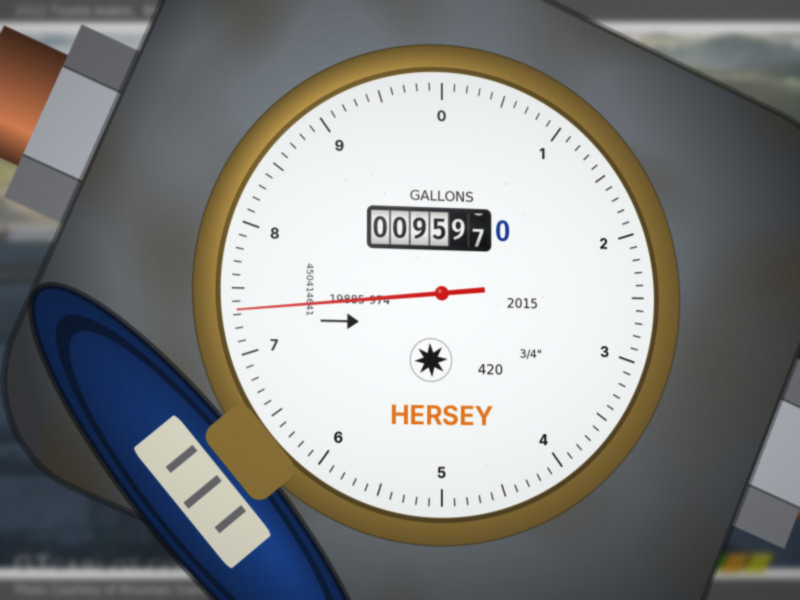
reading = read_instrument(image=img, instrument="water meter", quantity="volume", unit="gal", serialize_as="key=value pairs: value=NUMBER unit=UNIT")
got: value=95967.3 unit=gal
